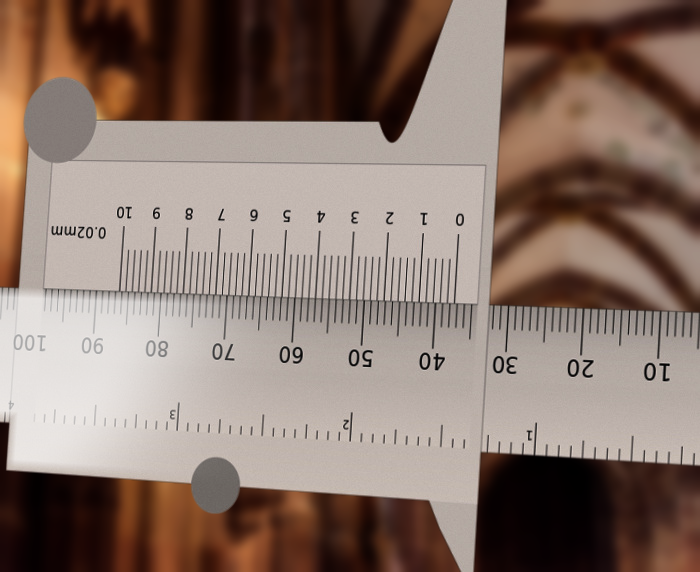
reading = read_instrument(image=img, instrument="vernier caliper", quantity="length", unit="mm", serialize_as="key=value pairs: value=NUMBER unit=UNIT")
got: value=37.4 unit=mm
